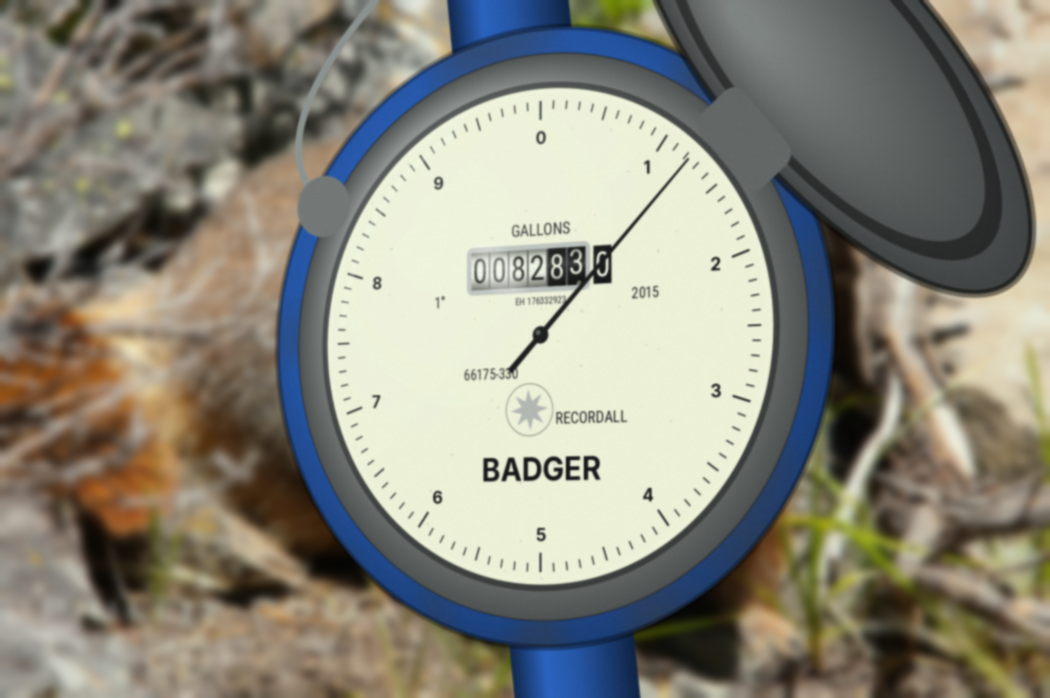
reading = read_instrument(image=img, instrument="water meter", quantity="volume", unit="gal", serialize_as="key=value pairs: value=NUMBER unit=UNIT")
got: value=82831.2 unit=gal
